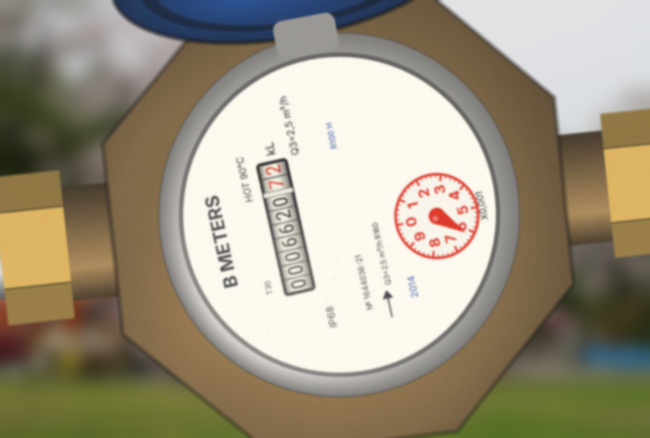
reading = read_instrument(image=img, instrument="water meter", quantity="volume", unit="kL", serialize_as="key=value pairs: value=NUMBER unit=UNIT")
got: value=6620.726 unit=kL
